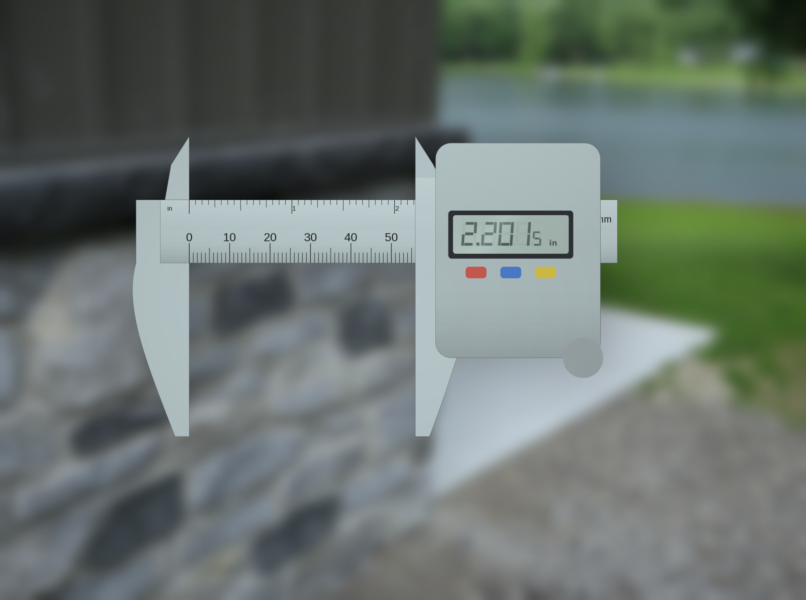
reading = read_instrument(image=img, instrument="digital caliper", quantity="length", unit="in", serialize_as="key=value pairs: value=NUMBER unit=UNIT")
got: value=2.2015 unit=in
